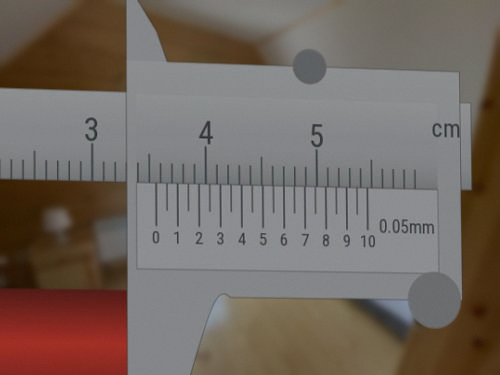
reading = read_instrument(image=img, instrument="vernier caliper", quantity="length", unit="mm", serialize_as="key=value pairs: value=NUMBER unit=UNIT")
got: value=35.6 unit=mm
